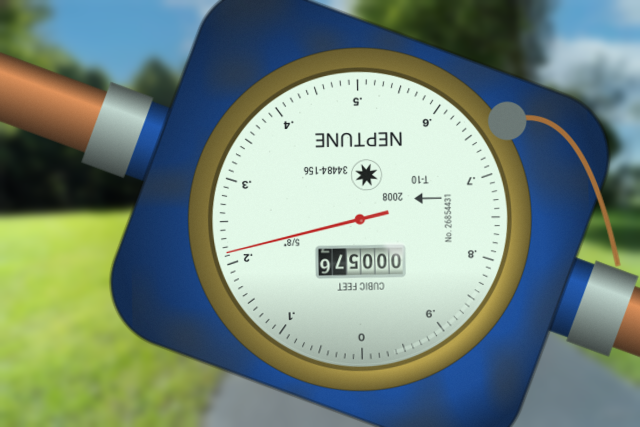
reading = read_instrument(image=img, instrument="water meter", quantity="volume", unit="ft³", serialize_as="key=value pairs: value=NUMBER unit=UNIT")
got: value=576.21 unit=ft³
